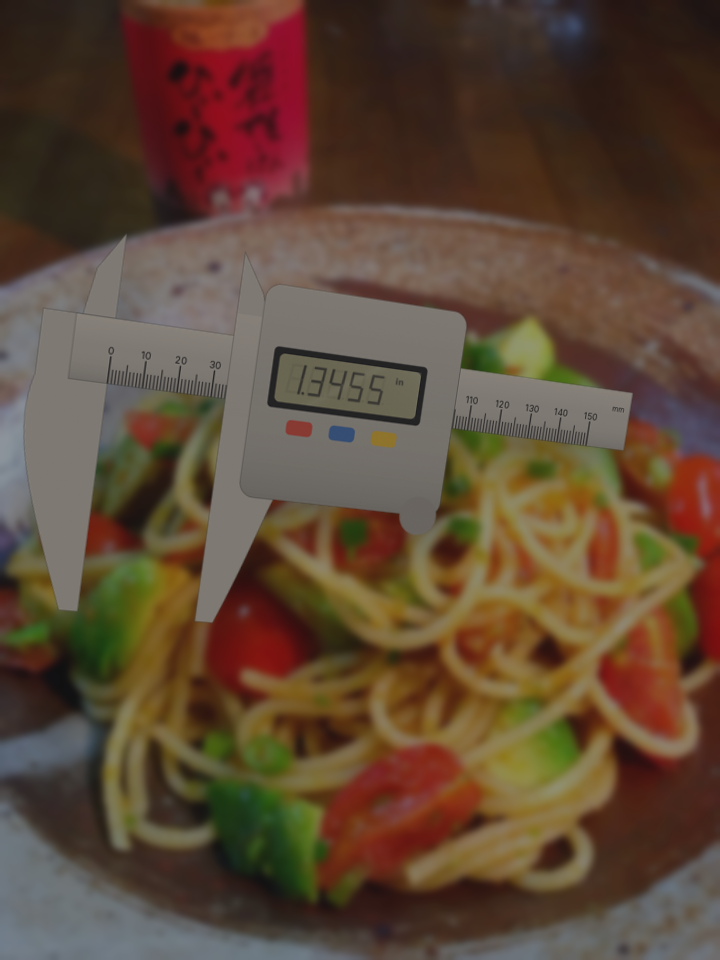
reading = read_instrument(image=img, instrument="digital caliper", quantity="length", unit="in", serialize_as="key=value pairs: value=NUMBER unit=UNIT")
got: value=1.3455 unit=in
